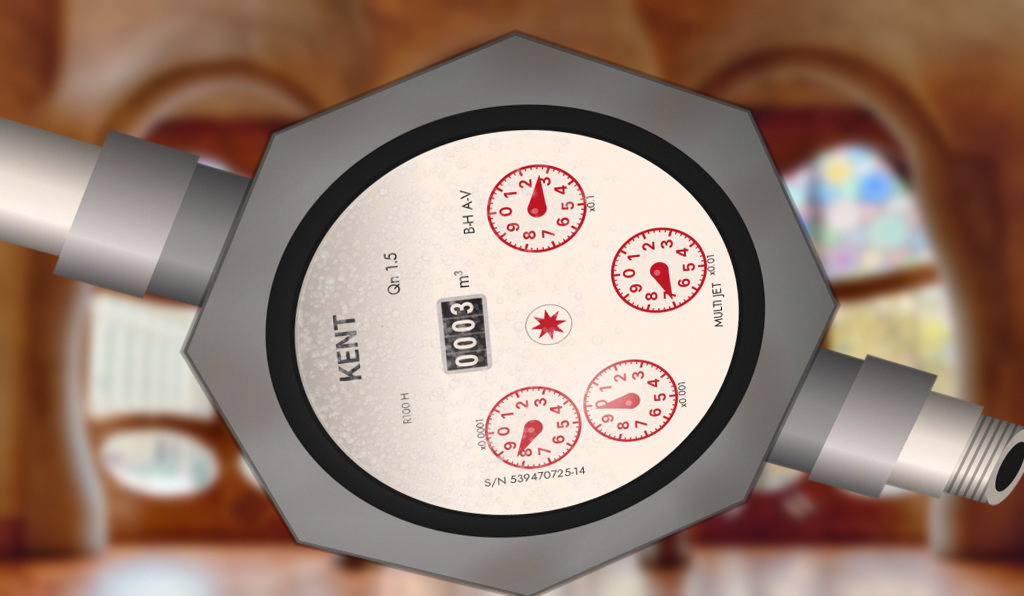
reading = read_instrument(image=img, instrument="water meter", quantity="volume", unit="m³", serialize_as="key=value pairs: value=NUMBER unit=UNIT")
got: value=3.2698 unit=m³
